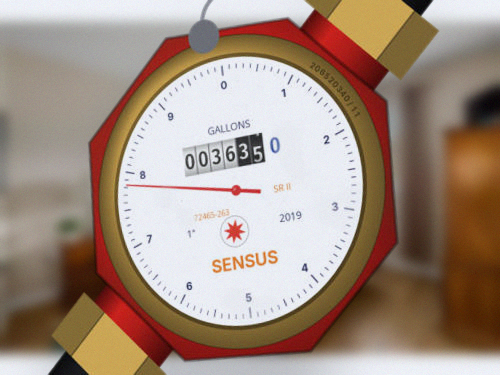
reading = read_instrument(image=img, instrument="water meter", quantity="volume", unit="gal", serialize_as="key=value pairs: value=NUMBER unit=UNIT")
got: value=36347.8 unit=gal
